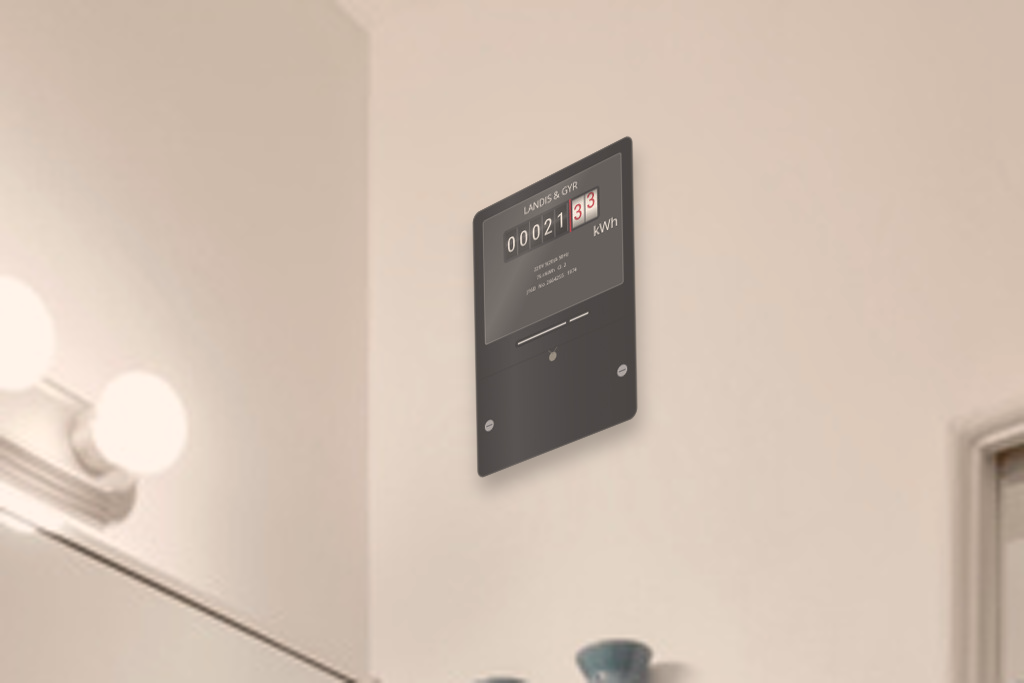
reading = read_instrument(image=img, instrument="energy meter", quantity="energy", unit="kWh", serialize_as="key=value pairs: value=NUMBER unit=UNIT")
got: value=21.33 unit=kWh
